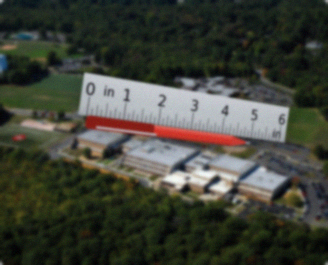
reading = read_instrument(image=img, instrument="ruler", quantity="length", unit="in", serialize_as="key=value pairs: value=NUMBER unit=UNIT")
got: value=5 unit=in
